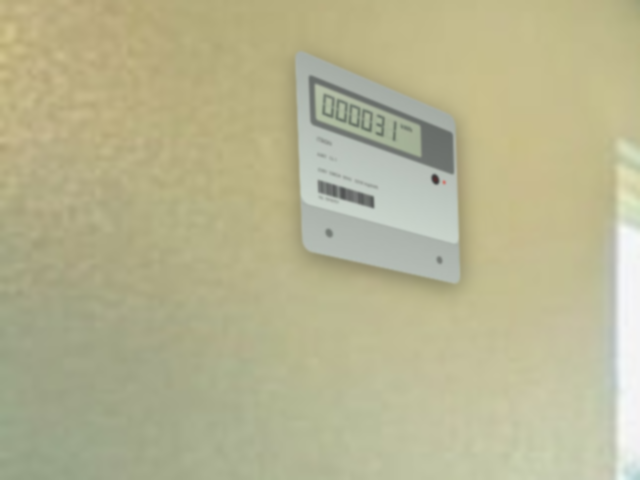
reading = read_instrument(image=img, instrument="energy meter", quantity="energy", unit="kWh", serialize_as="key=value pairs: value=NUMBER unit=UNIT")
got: value=31 unit=kWh
